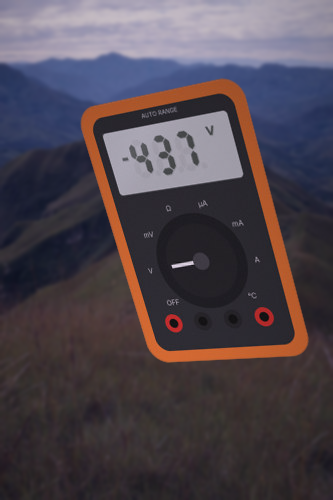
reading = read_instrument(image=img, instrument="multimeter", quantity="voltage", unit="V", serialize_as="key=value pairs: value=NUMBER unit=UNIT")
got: value=-437 unit=V
